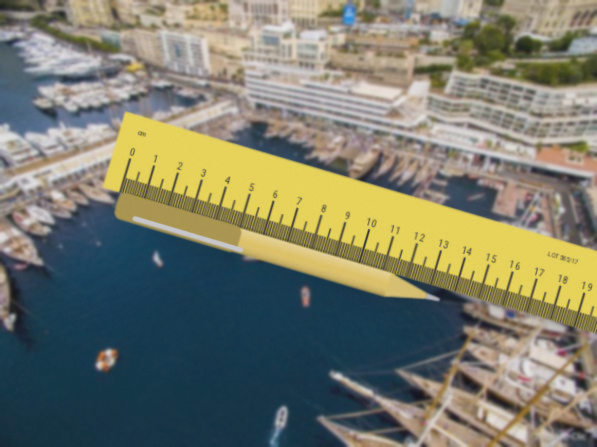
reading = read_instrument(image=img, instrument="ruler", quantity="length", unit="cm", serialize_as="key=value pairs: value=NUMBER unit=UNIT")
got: value=13.5 unit=cm
